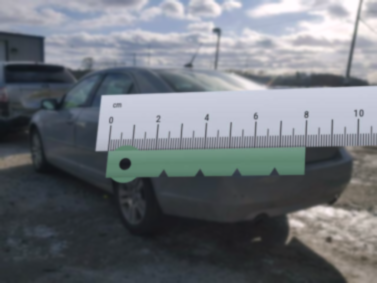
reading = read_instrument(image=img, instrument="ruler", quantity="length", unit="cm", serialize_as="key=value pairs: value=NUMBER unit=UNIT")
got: value=8 unit=cm
